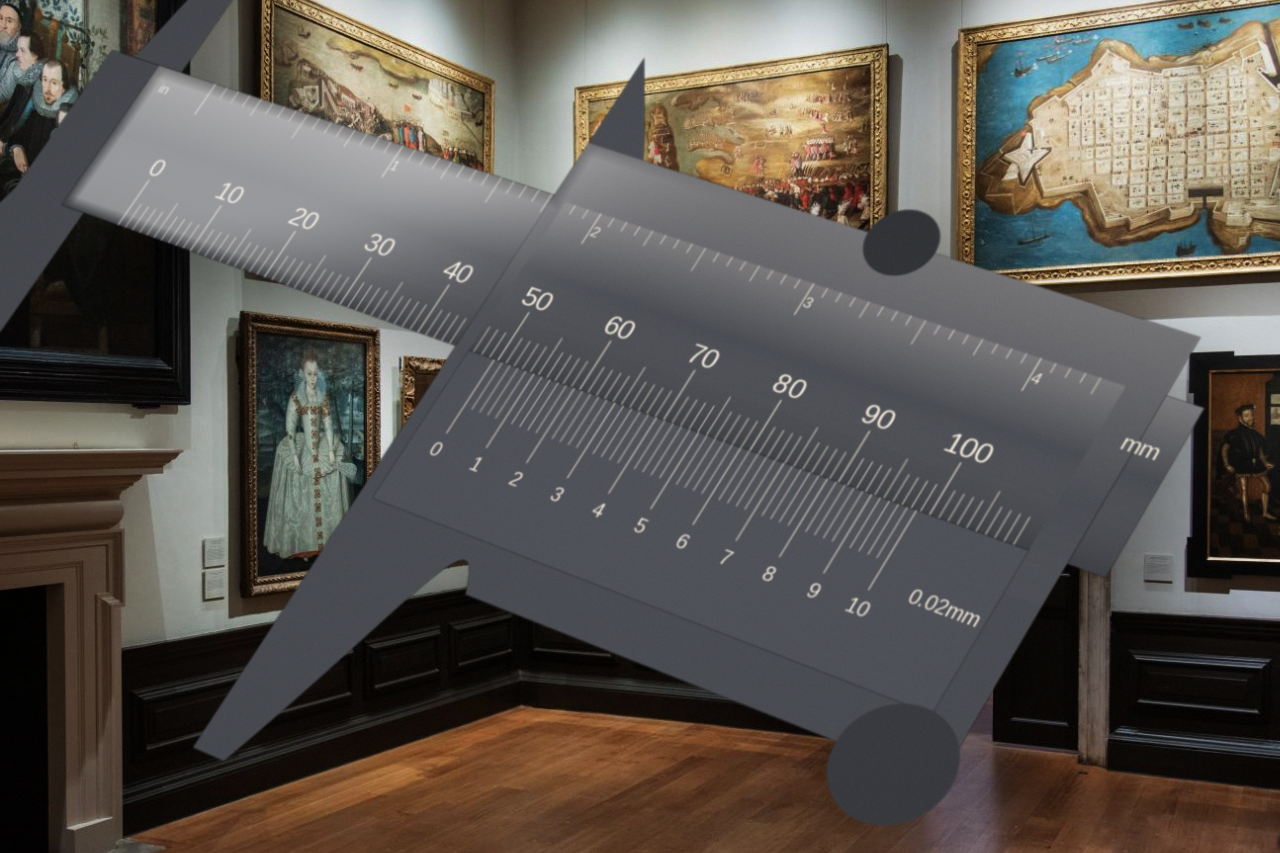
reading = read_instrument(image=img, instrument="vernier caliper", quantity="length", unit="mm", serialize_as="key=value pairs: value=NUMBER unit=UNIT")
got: value=49.6 unit=mm
